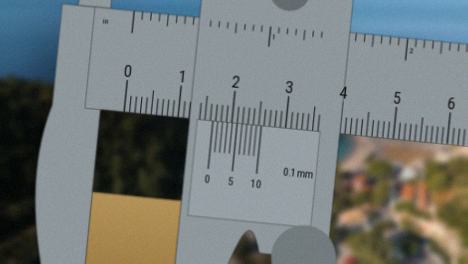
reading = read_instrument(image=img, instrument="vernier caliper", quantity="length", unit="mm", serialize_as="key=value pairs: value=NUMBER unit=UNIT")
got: value=16.5 unit=mm
